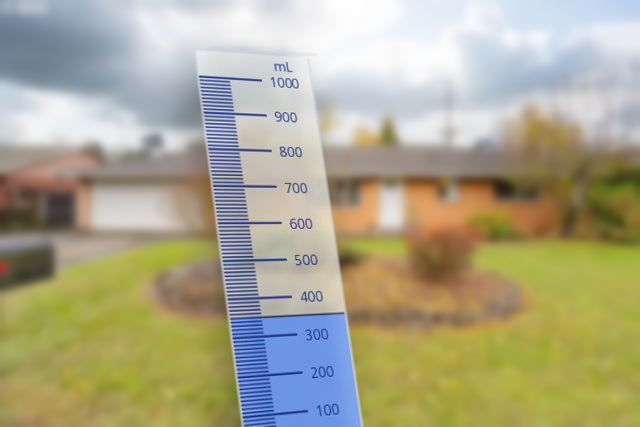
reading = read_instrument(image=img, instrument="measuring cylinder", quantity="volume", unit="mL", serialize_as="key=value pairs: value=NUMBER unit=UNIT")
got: value=350 unit=mL
